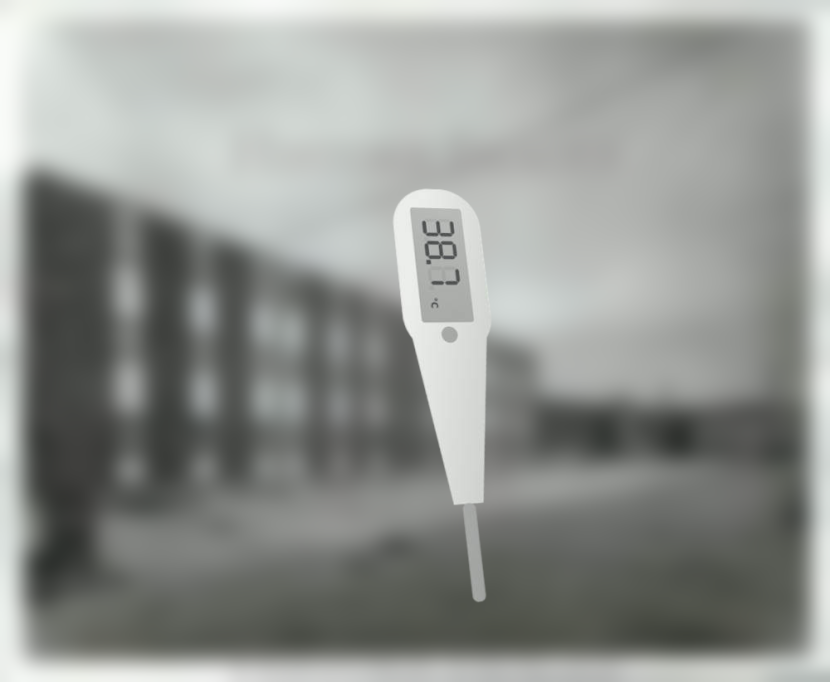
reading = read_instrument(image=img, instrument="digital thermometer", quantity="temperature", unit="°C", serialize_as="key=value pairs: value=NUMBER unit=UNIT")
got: value=38.7 unit=°C
